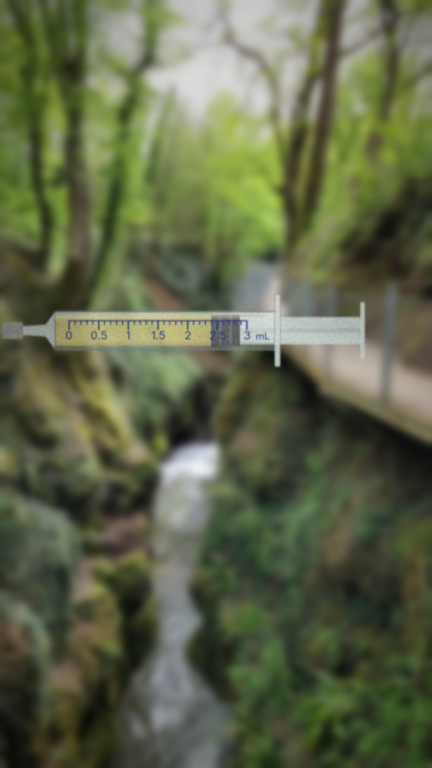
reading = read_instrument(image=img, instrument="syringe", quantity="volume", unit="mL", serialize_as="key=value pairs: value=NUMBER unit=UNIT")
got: value=2.4 unit=mL
